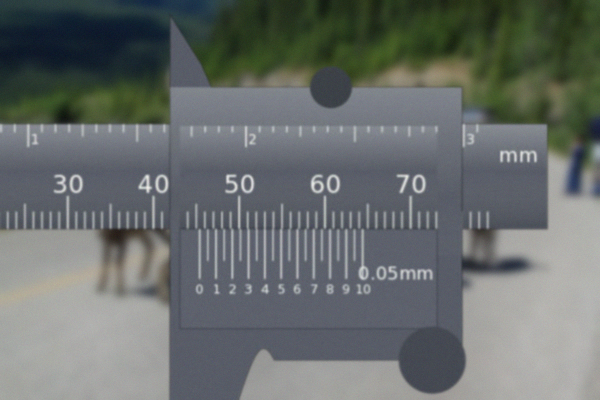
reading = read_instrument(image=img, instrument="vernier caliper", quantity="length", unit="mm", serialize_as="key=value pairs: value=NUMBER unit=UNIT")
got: value=45.4 unit=mm
